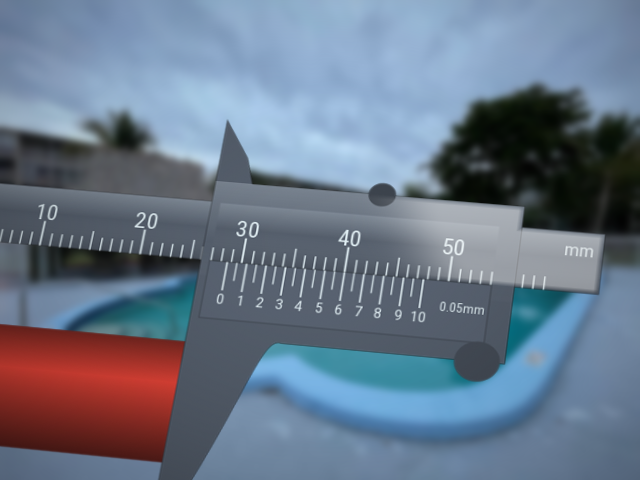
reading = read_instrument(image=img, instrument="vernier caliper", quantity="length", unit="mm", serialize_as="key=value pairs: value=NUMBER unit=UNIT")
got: value=28.6 unit=mm
